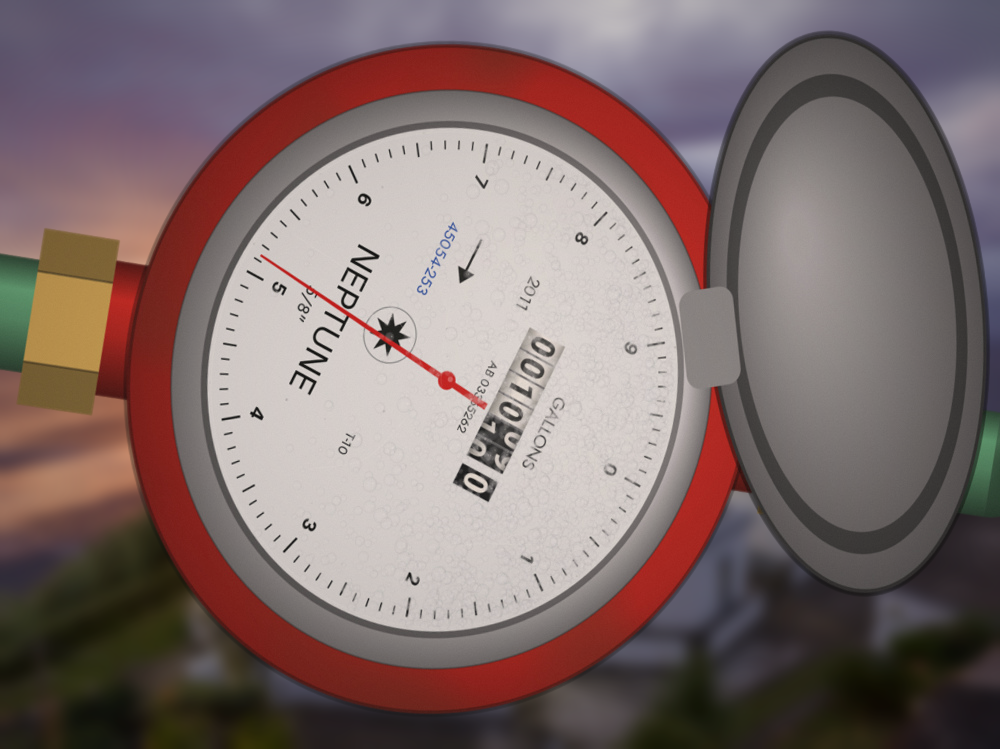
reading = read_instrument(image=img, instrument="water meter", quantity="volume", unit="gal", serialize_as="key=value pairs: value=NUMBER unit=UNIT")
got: value=10095.1 unit=gal
